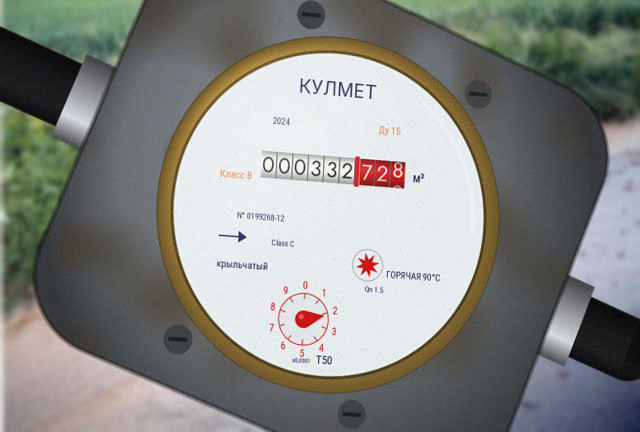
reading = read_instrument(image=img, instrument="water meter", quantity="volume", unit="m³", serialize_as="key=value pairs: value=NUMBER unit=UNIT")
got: value=332.7282 unit=m³
